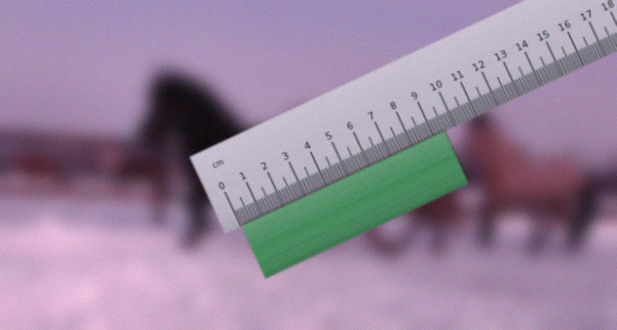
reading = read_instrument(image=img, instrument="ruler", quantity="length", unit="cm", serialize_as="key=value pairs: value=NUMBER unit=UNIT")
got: value=9.5 unit=cm
